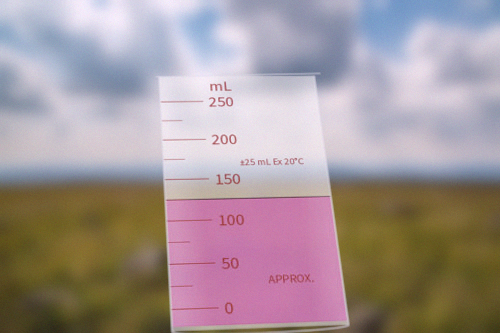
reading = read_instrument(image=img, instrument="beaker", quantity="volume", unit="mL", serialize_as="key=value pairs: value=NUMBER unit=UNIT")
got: value=125 unit=mL
